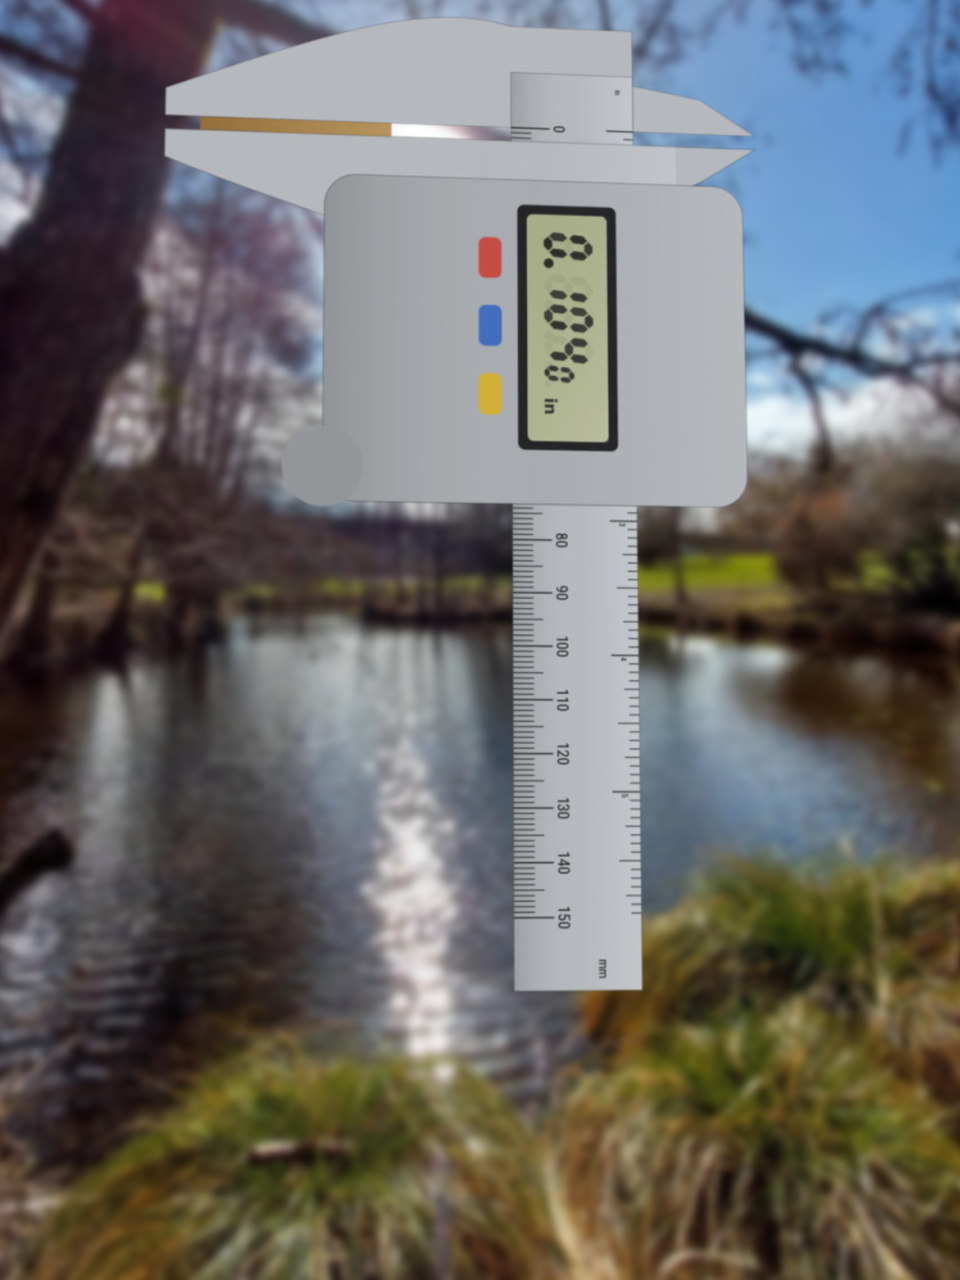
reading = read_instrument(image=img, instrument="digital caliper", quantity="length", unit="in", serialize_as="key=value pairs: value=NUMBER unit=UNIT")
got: value=0.1040 unit=in
